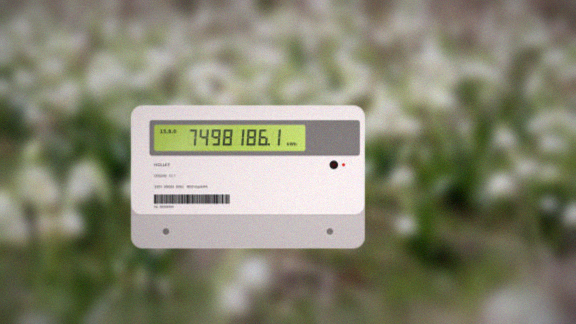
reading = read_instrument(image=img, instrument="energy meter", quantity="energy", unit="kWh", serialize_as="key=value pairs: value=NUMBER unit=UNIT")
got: value=7498186.1 unit=kWh
